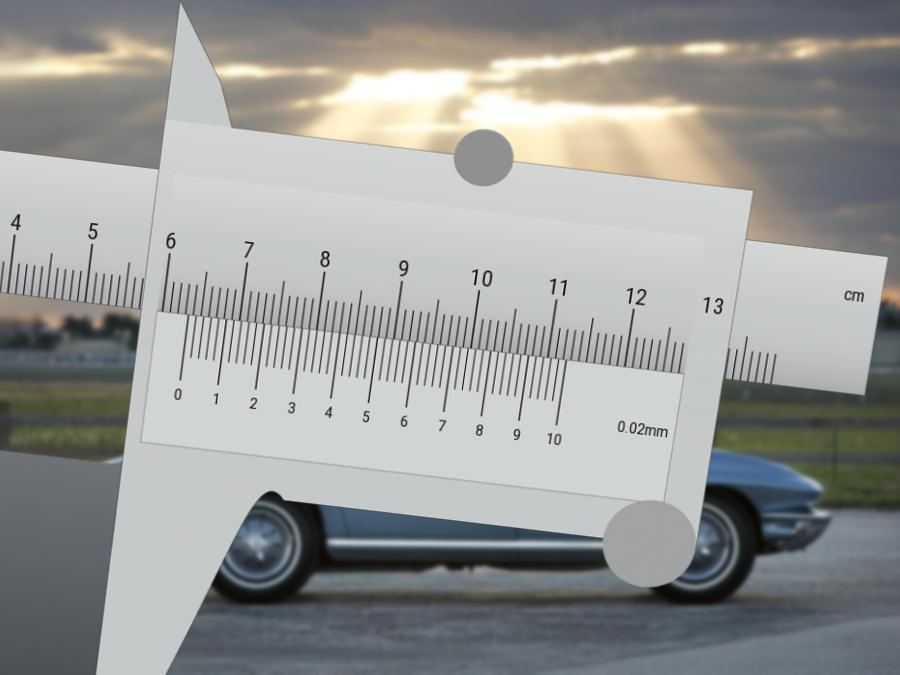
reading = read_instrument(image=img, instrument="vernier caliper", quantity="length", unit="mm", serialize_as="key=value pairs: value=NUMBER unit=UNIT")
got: value=63.4 unit=mm
